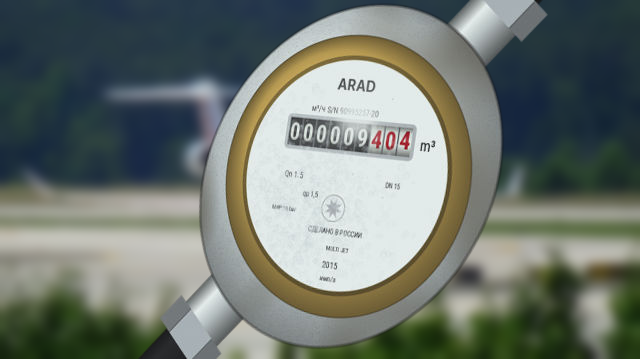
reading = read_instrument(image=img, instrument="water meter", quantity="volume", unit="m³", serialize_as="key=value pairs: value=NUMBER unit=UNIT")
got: value=9.404 unit=m³
